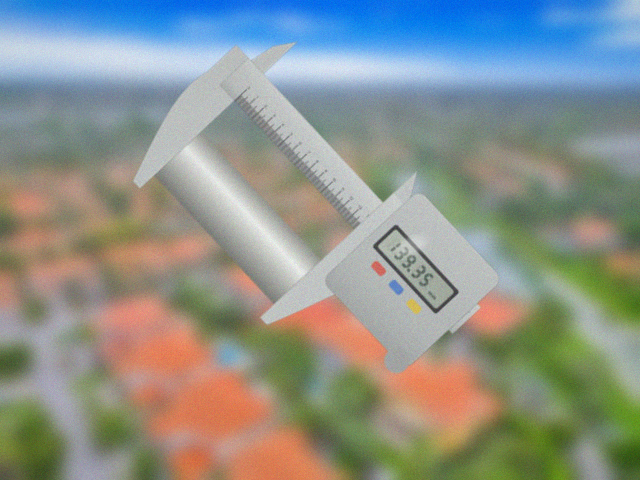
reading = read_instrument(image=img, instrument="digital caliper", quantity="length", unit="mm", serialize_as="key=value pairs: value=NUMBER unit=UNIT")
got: value=139.35 unit=mm
